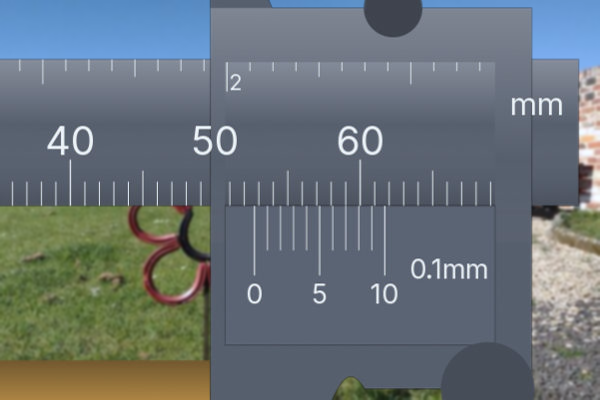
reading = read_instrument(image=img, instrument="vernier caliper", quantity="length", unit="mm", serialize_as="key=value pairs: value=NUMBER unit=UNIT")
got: value=52.7 unit=mm
